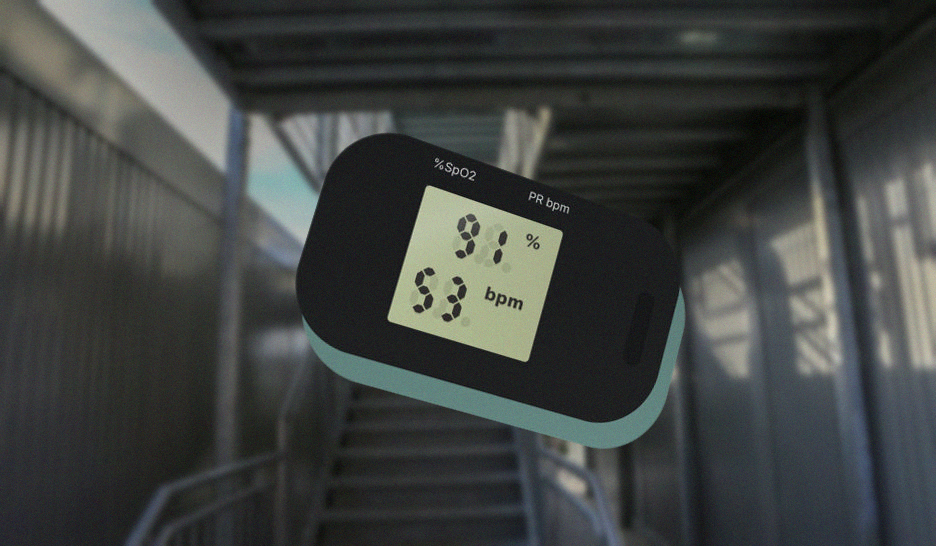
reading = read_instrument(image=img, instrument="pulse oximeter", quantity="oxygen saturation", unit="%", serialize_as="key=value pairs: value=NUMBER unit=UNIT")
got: value=91 unit=%
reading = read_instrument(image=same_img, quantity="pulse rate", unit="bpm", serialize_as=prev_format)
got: value=53 unit=bpm
